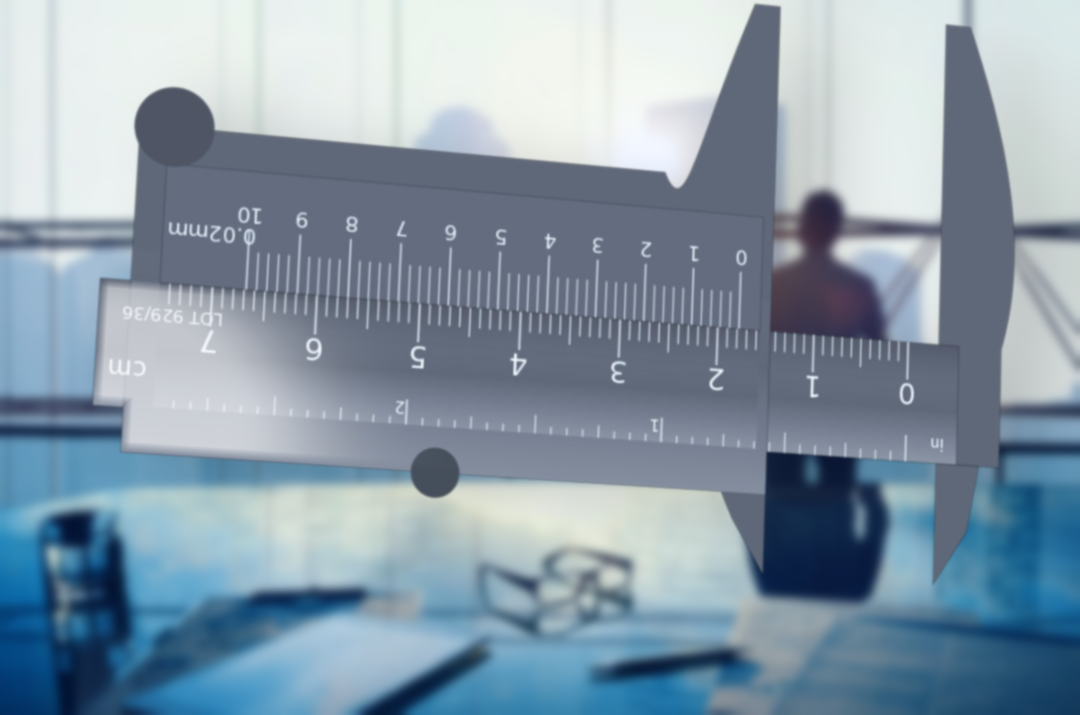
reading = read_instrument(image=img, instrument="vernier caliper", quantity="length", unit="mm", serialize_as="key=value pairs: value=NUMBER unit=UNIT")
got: value=17.8 unit=mm
